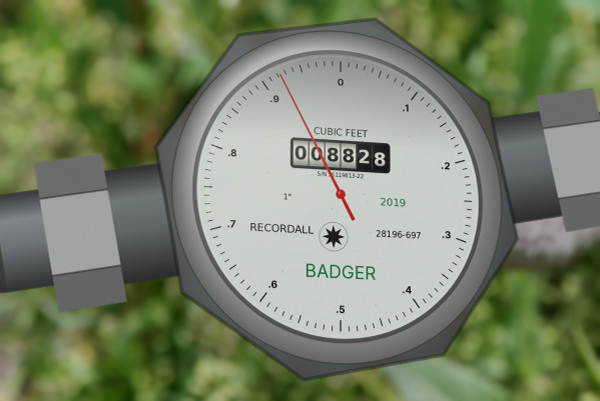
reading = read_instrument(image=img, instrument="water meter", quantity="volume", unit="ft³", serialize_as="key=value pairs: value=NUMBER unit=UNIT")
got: value=8827.92 unit=ft³
